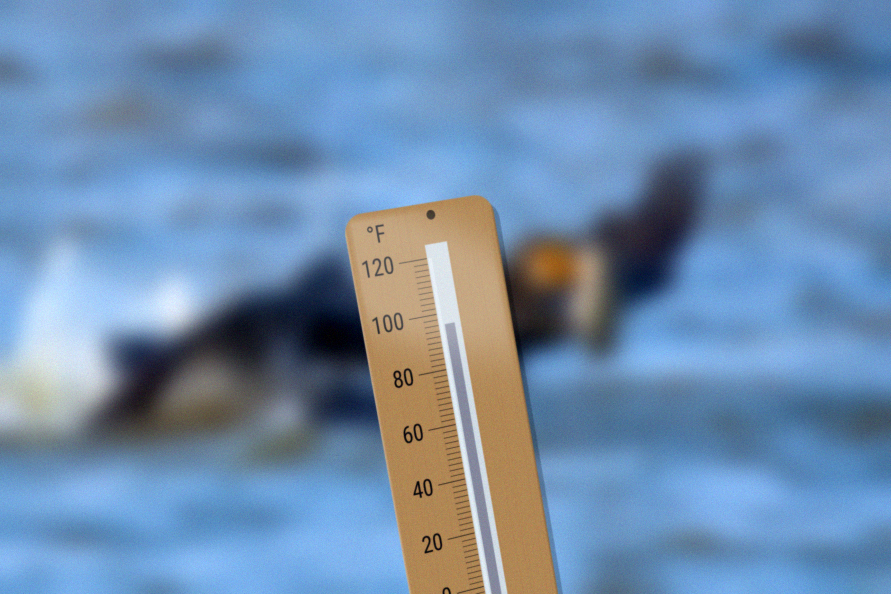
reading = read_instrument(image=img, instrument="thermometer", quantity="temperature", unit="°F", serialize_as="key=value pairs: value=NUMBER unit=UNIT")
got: value=96 unit=°F
